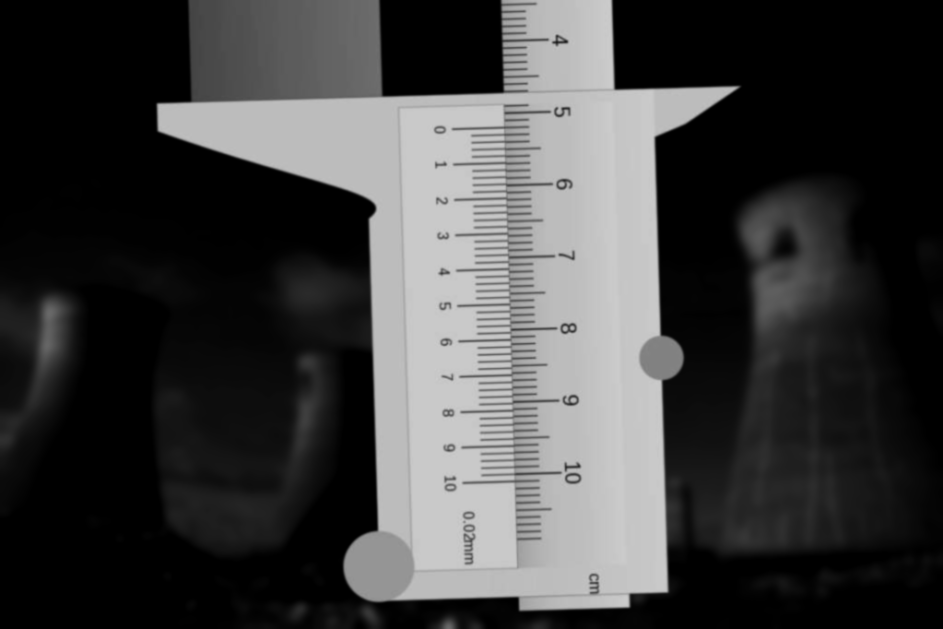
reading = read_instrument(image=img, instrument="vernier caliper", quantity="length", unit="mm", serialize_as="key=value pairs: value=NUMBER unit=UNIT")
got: value=52.0 unit=mm
